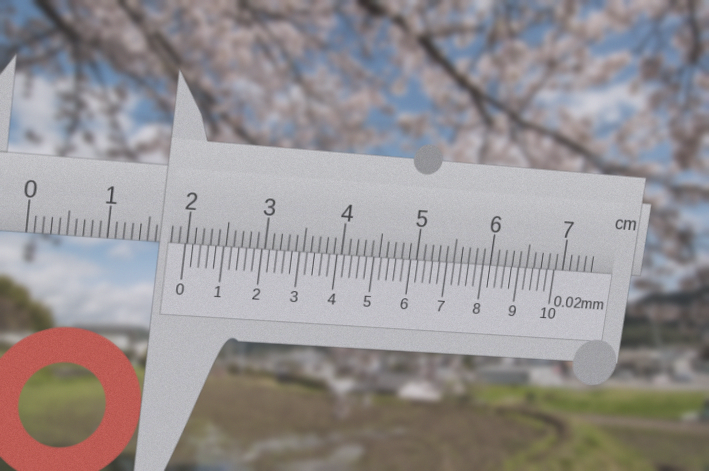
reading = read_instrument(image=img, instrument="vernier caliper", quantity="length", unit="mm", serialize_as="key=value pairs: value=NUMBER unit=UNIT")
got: value=19.8 unit=mm
